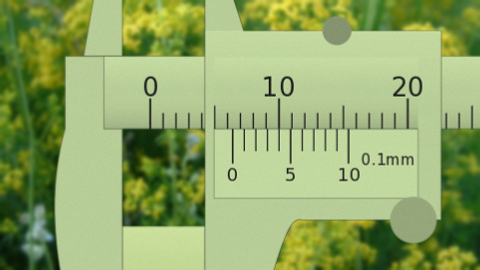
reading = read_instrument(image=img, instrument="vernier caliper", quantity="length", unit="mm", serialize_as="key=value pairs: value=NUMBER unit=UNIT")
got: value=6.4 unit=mm
